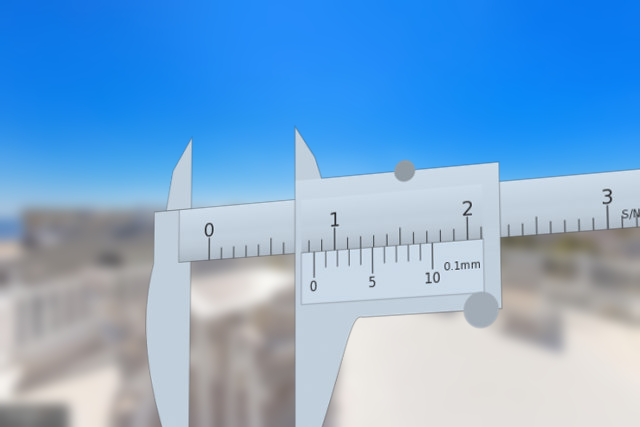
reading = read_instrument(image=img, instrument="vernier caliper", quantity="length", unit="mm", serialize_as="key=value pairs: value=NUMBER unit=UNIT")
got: value=8.4 unit=mm
